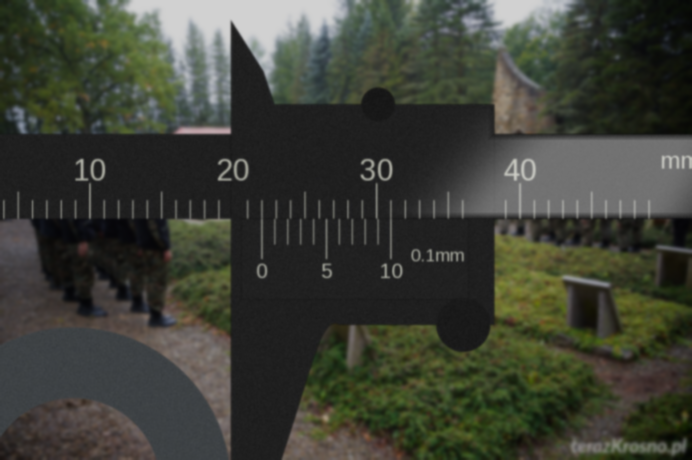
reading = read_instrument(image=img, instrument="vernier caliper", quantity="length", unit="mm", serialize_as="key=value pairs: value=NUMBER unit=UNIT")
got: value=22.0 unit=mm
